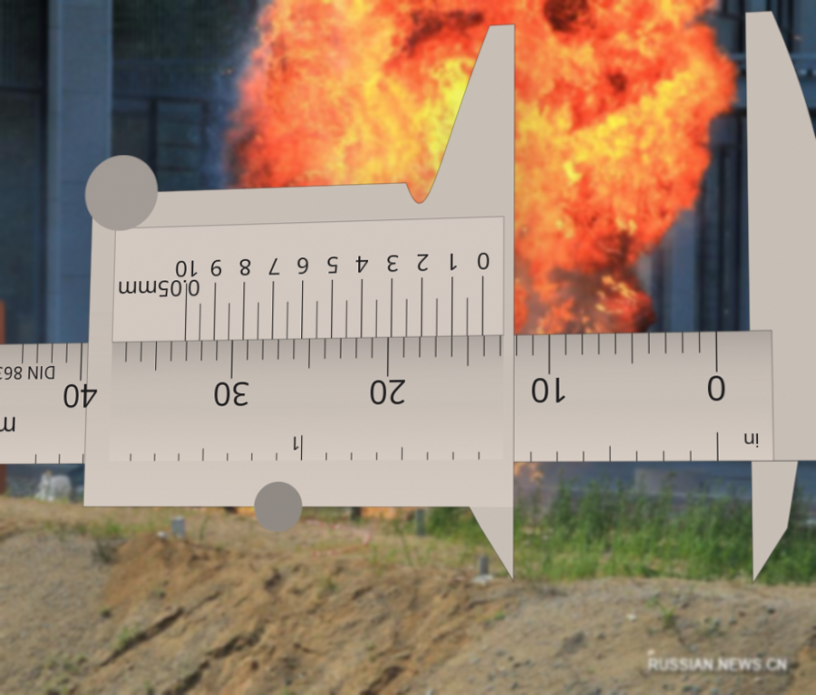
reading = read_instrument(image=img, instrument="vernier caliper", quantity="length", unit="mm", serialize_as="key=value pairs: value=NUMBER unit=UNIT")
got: value=14.1 unit=mm
